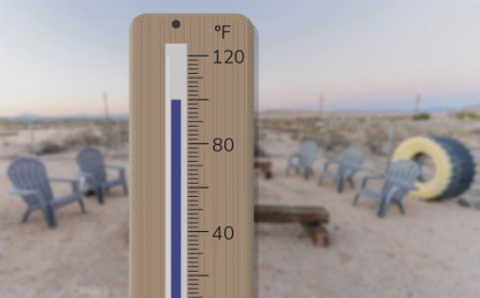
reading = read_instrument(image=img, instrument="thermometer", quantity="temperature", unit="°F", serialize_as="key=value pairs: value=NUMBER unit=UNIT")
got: value=100 unit=°F
